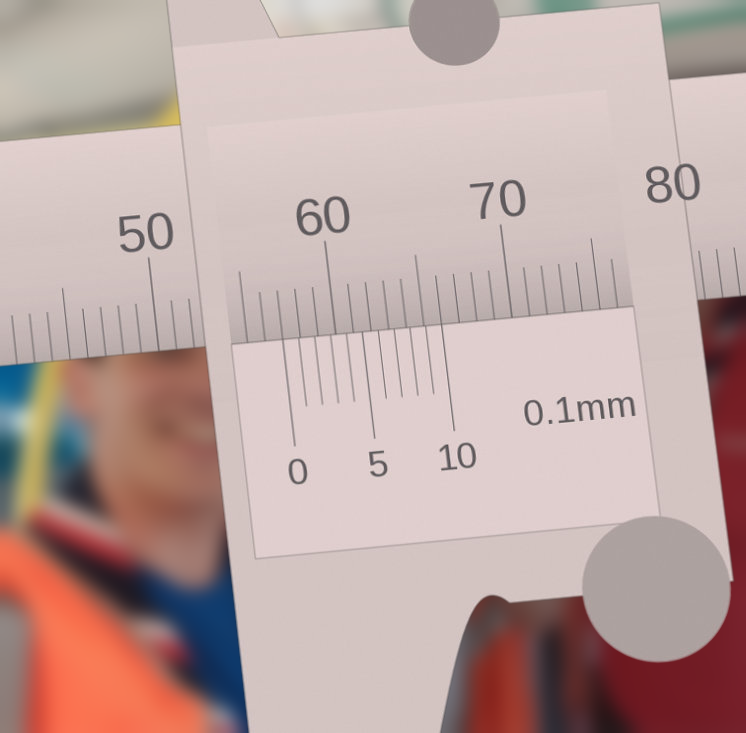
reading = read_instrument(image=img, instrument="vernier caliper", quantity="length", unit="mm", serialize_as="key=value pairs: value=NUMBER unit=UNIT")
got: value=57.0 unit=mm
